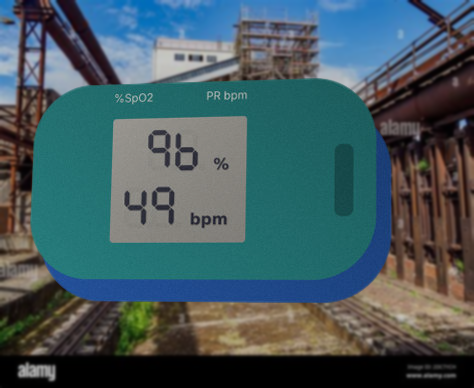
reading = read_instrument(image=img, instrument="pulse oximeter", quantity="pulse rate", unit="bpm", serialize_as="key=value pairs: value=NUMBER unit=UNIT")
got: value=49 unit=bpm
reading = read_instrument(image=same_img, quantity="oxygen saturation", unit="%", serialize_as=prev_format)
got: value=96 unit=%
